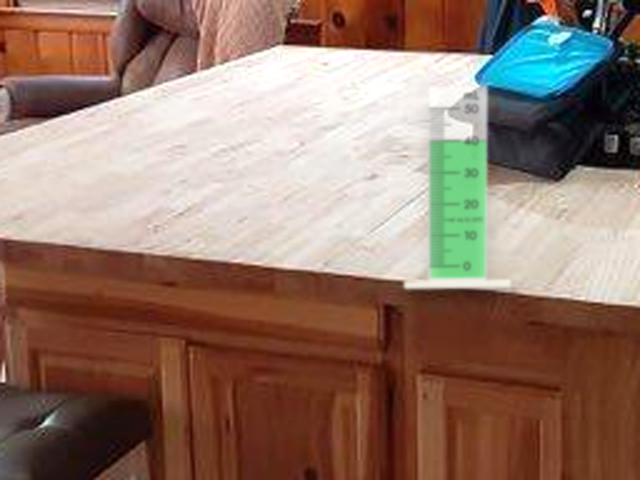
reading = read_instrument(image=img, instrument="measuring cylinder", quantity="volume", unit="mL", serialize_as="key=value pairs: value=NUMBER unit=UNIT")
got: value=40 unit=mL
